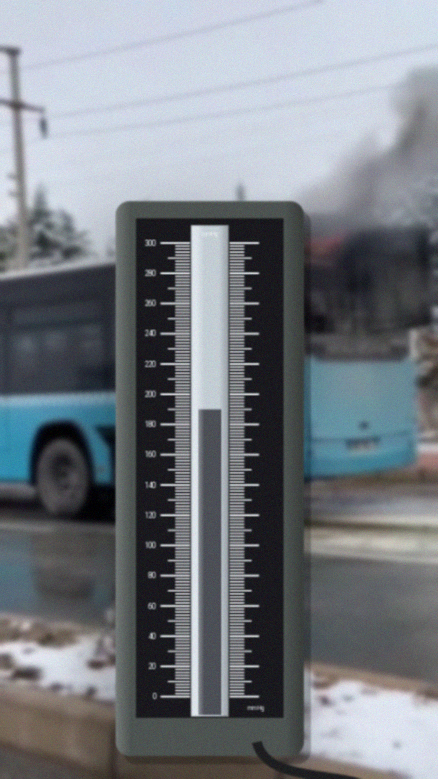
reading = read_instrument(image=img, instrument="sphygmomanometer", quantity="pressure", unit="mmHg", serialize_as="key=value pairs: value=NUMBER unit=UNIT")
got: value=190 unit=mmHg
